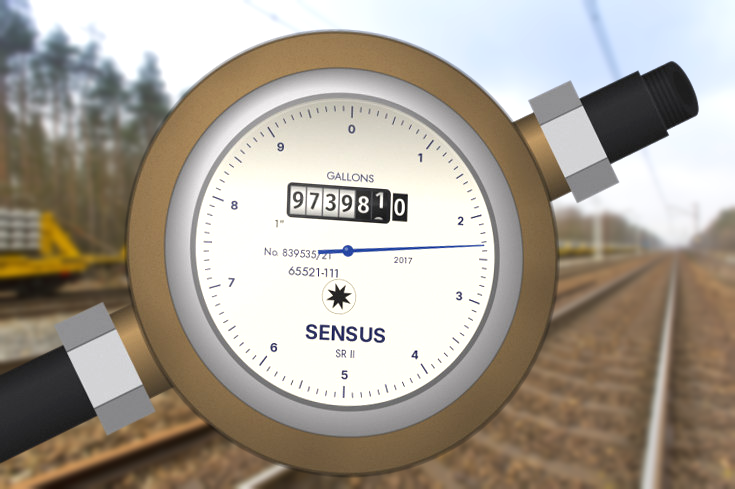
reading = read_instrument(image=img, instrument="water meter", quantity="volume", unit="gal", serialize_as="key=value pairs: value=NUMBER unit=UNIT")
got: value=9739812.3 unit=gal
